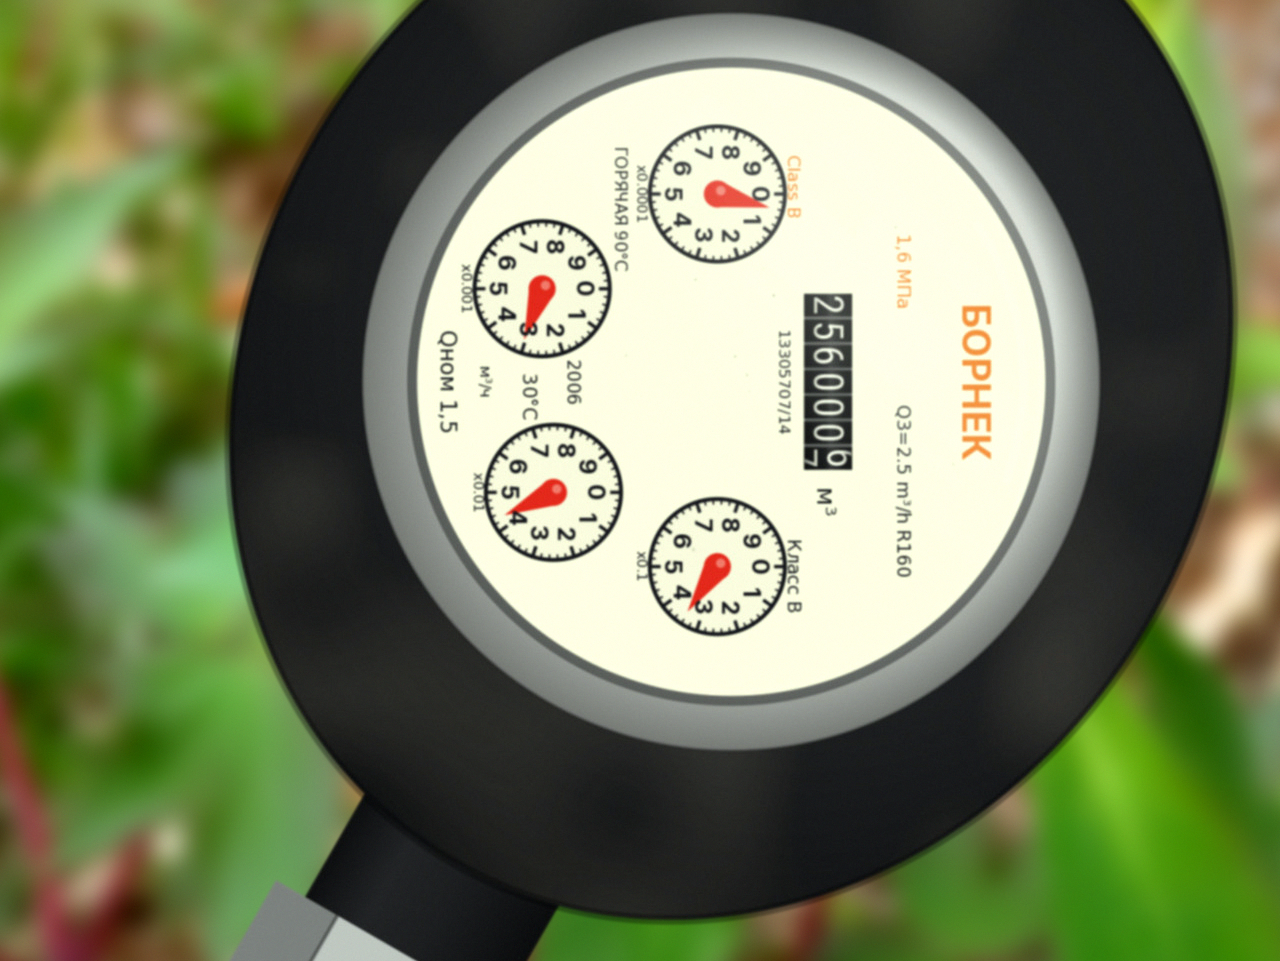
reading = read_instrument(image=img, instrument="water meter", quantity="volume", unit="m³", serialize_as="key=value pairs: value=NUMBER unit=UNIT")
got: value=2560006.3430 unit=m³
